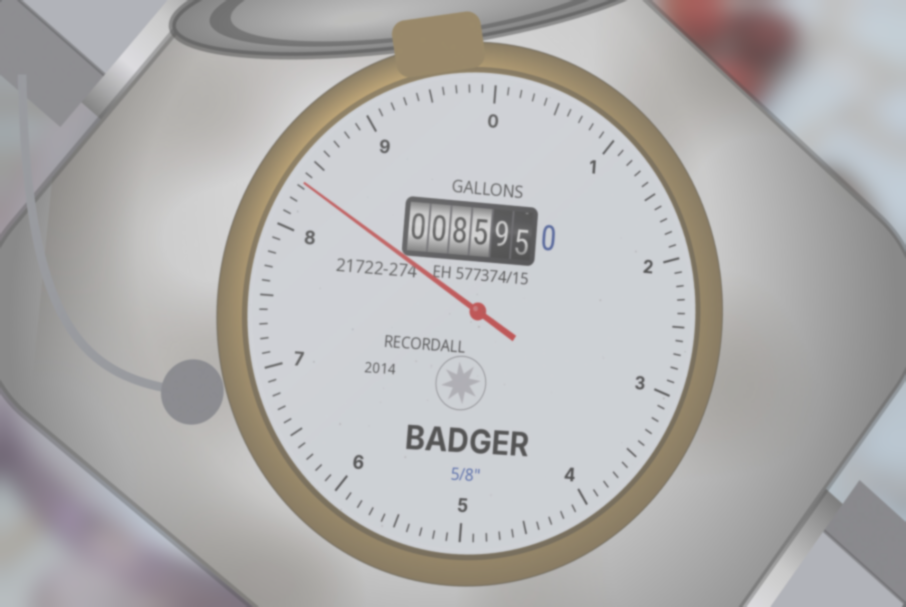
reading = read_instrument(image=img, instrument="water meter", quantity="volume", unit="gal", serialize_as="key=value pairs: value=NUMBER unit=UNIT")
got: value=85948.3 unit=gal
